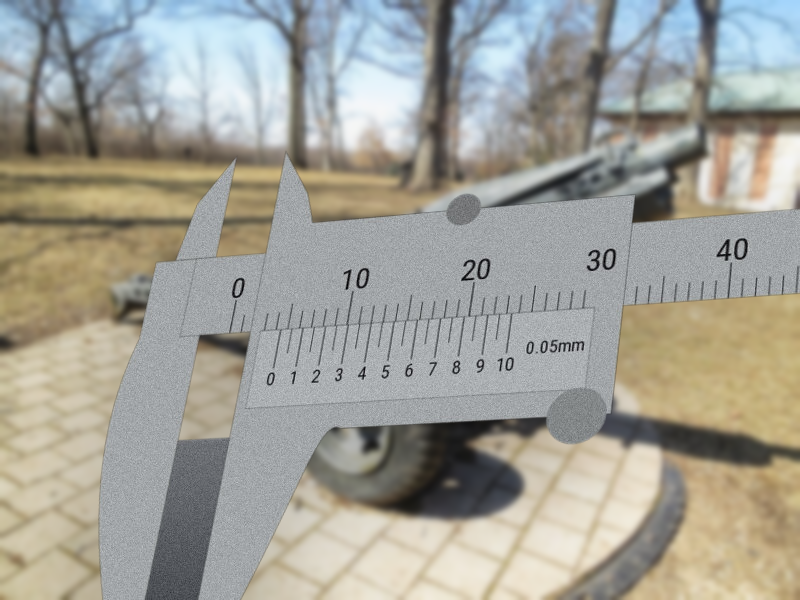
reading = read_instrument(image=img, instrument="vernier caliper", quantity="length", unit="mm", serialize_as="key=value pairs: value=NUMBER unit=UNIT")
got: value=4.4 unit=mm
